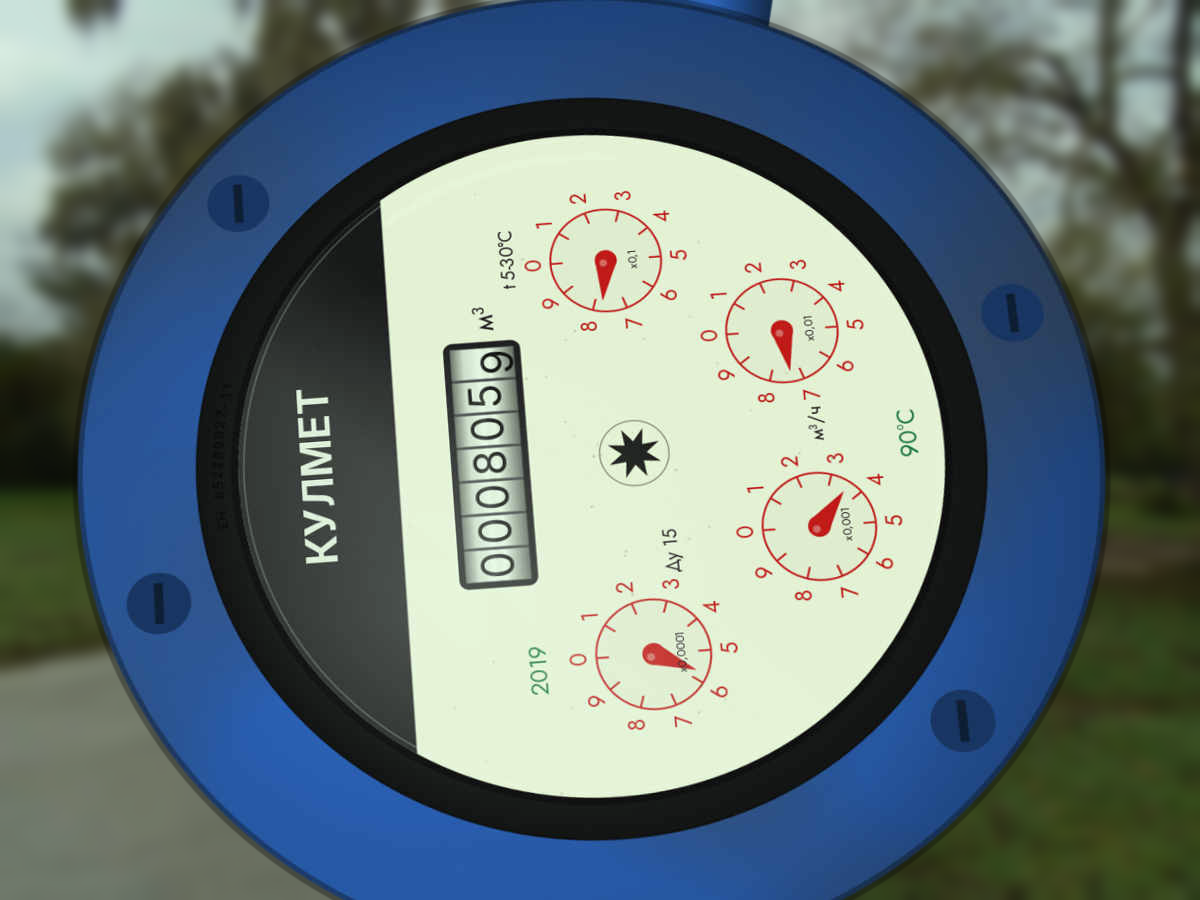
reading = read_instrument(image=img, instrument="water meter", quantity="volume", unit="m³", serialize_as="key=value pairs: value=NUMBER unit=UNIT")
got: value=8058.7735 unit=m³
